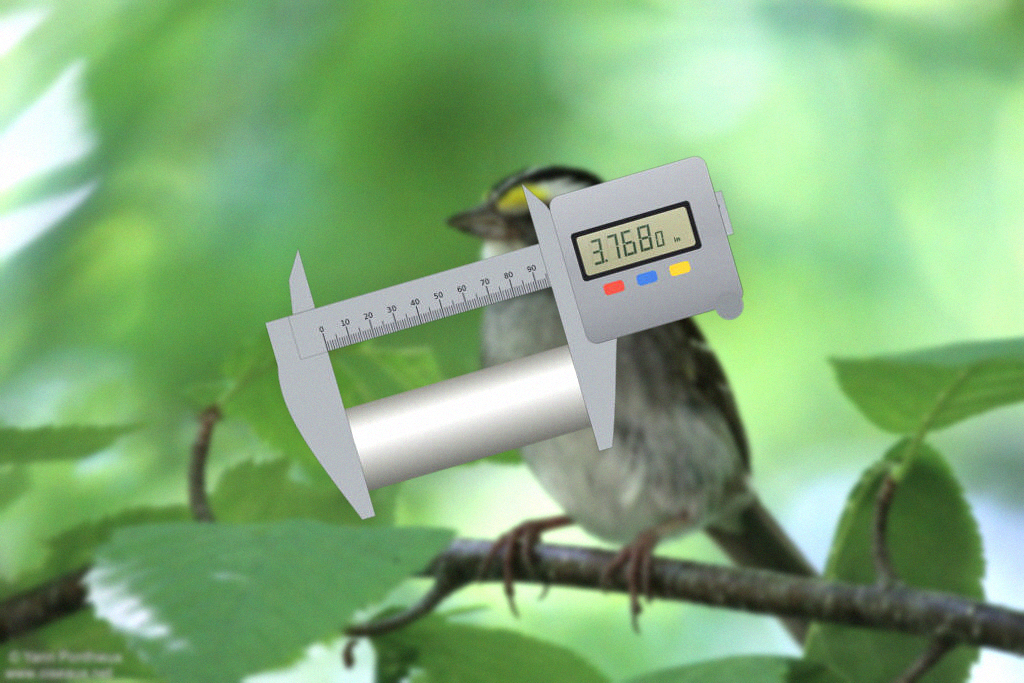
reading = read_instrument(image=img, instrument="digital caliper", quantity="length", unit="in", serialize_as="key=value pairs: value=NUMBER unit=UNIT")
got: value=3.7680 unit=in
